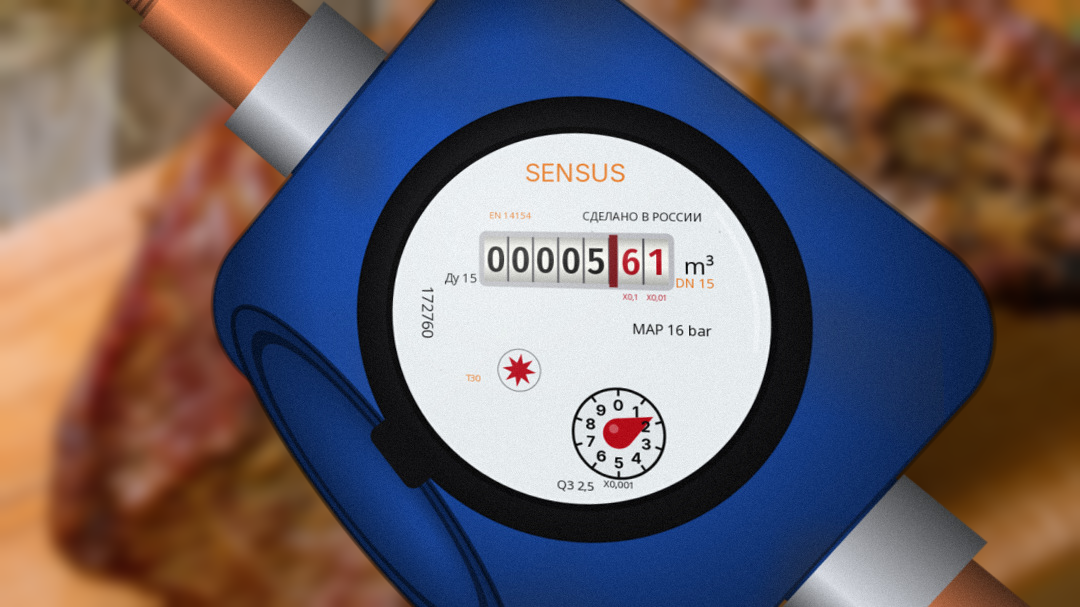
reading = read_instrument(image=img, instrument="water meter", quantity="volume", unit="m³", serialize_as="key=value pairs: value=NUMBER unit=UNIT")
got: value=5.611 unit=m³
